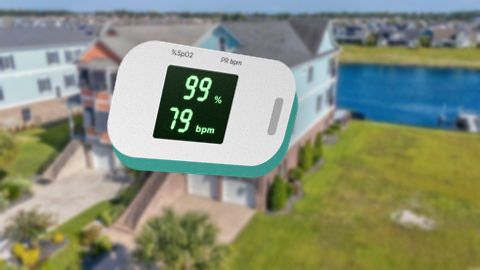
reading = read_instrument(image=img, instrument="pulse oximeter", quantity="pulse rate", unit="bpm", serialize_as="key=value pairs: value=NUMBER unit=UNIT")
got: value=79 unit=bpm
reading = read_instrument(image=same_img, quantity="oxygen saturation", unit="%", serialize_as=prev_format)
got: value=99 unit=%
